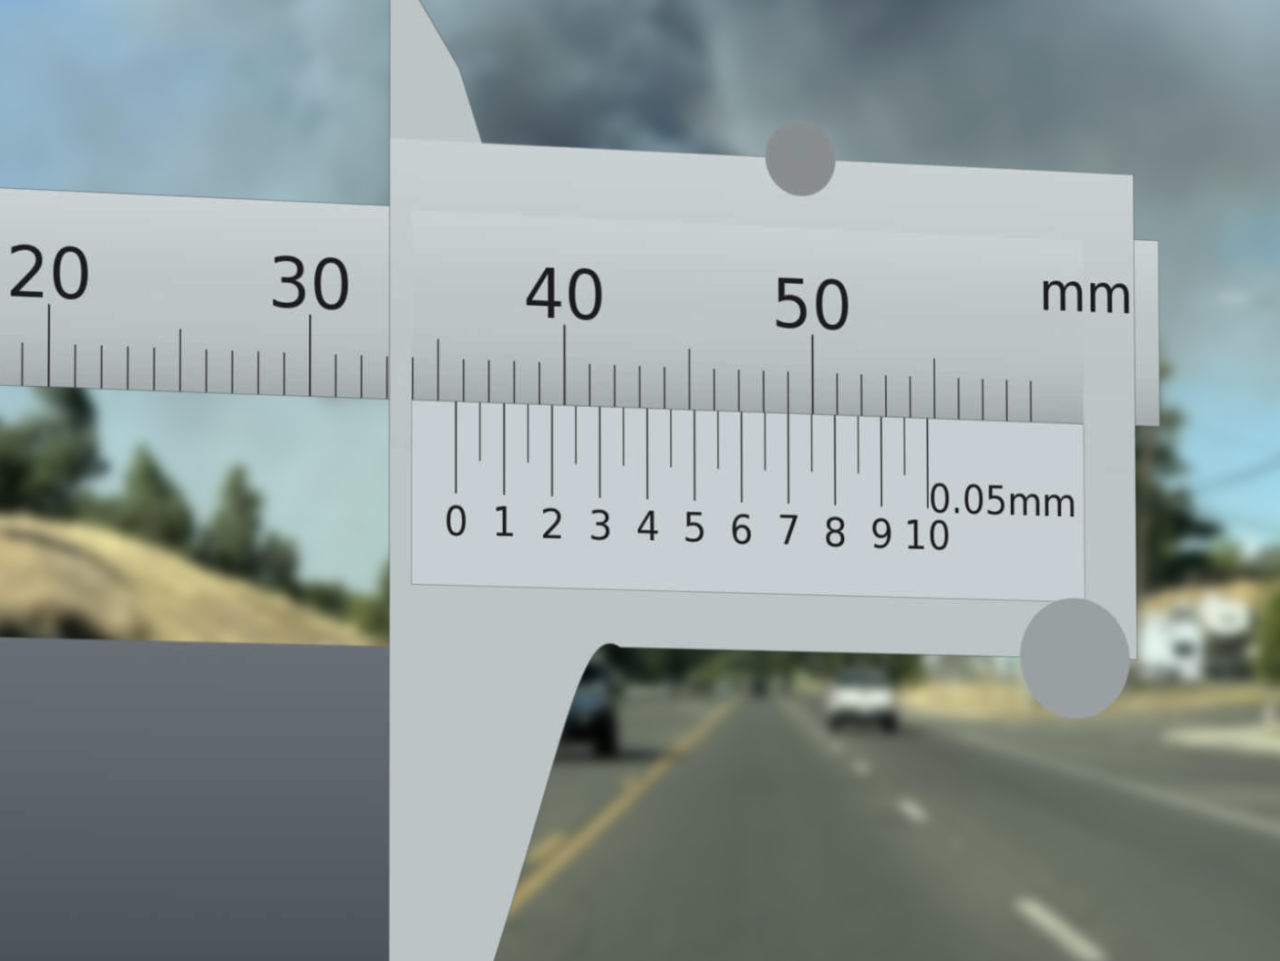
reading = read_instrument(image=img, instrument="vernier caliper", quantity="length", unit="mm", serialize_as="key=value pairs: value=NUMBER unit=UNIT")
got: value=35.7 unit=mm
